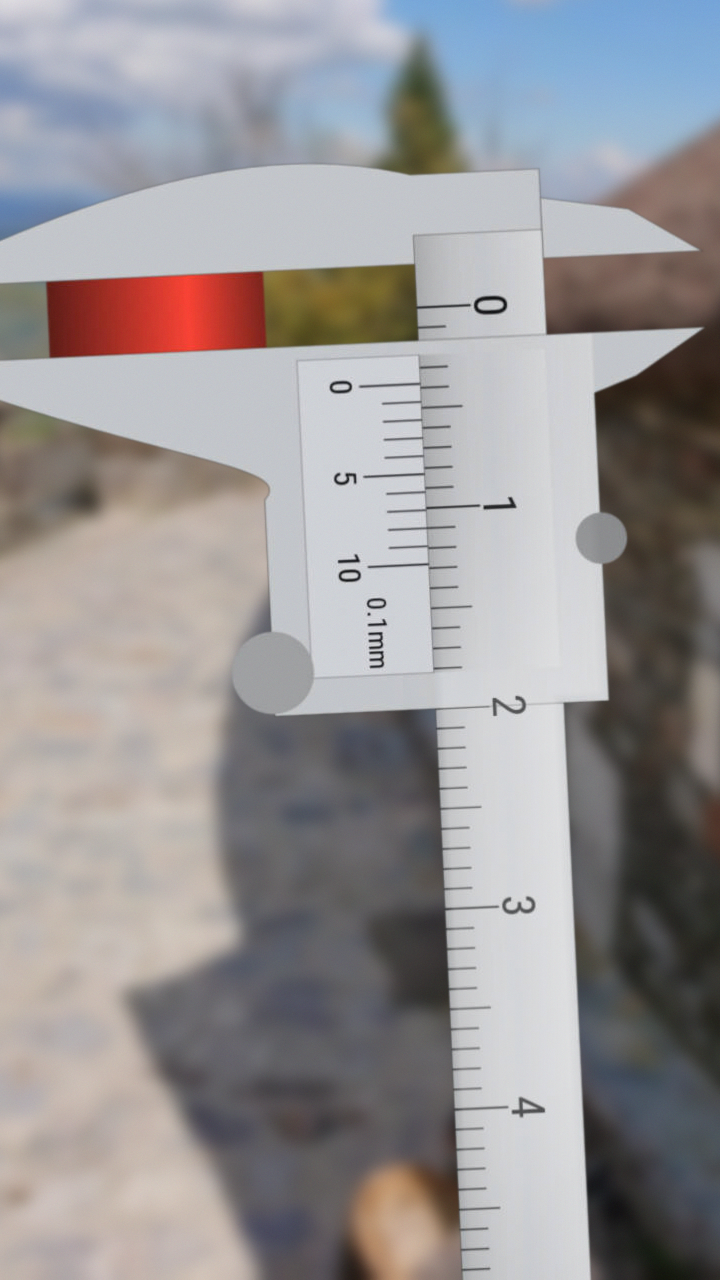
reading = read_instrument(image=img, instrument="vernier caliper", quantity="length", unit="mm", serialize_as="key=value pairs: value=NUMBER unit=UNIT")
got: value=3.8 unit=mm
